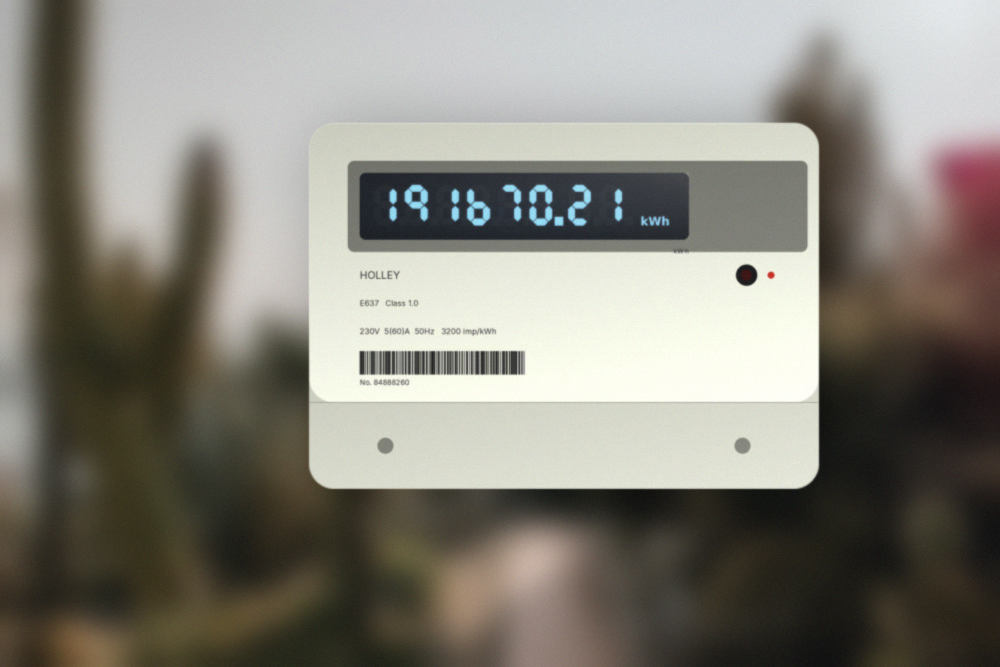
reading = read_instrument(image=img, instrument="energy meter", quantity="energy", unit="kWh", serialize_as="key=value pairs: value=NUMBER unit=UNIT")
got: value=191670.21 unit=kWh
